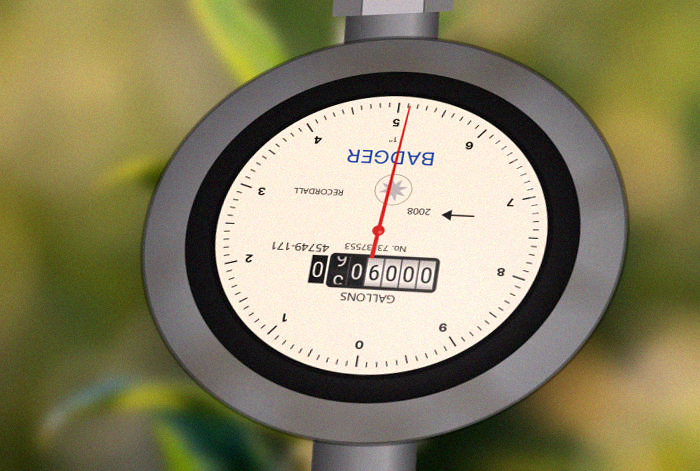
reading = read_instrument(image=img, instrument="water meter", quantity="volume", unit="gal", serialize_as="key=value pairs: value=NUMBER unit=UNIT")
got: value=9055.1 unit=gal
